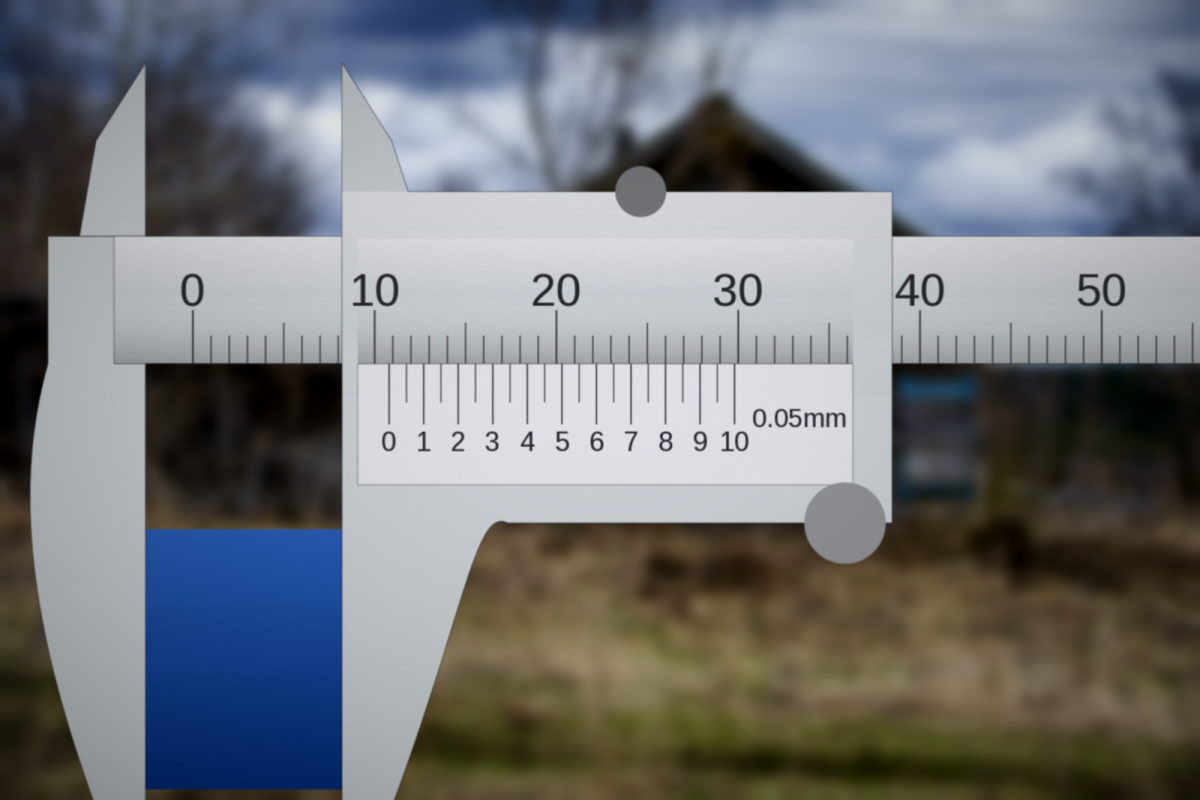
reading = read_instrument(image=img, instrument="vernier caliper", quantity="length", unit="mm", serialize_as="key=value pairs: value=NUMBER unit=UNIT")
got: value=10.8 unit=mm
